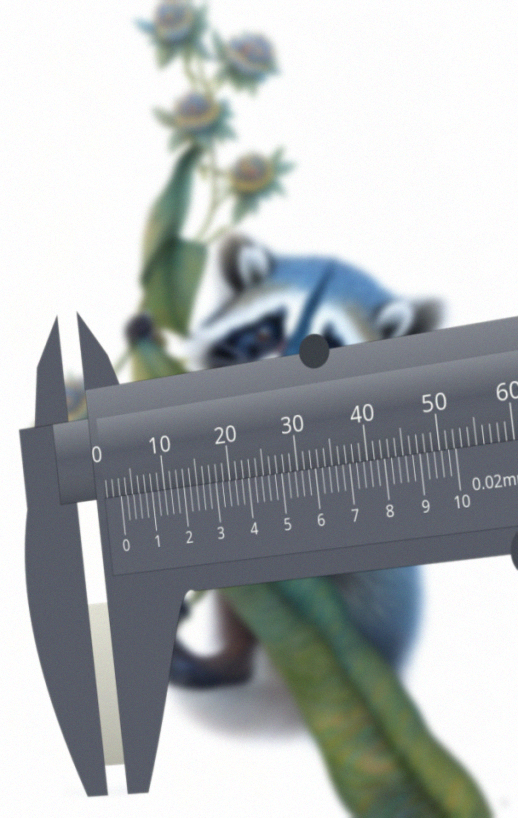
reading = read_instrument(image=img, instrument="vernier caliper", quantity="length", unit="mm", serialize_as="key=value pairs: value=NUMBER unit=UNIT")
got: value=3.2 unit=mm
